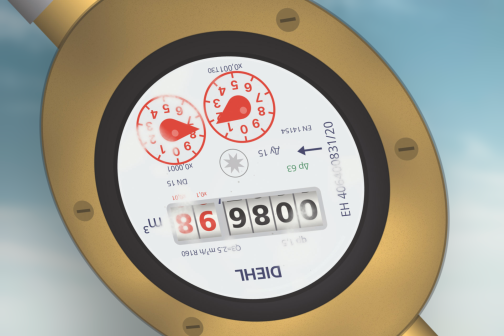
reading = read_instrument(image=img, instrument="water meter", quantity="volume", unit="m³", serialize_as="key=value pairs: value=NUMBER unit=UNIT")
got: value=86.9817 unit=m³
